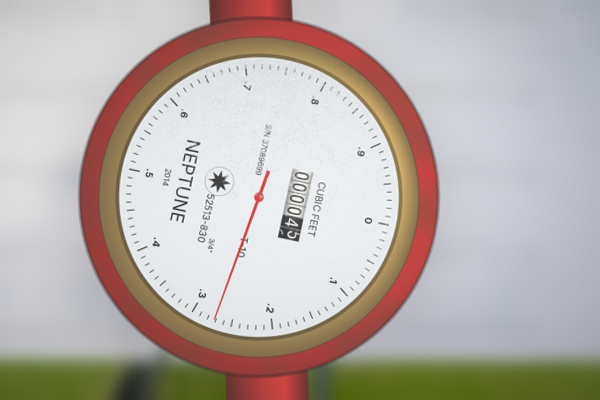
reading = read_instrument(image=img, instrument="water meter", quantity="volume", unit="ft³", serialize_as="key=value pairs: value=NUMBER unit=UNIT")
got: value=45.27 unit=ft³
